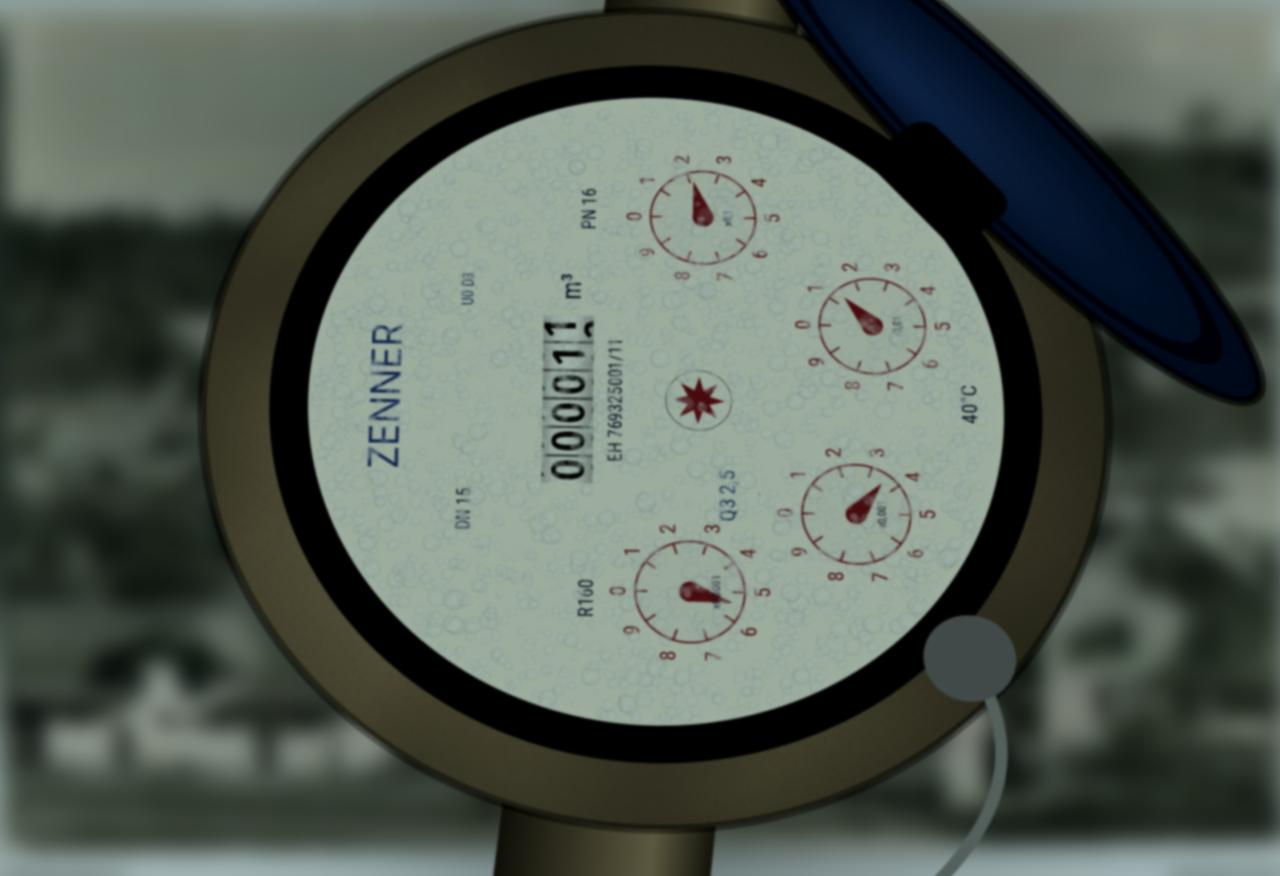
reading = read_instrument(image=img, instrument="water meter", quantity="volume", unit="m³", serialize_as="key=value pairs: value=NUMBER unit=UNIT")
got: value=11.2135 unit=m³
